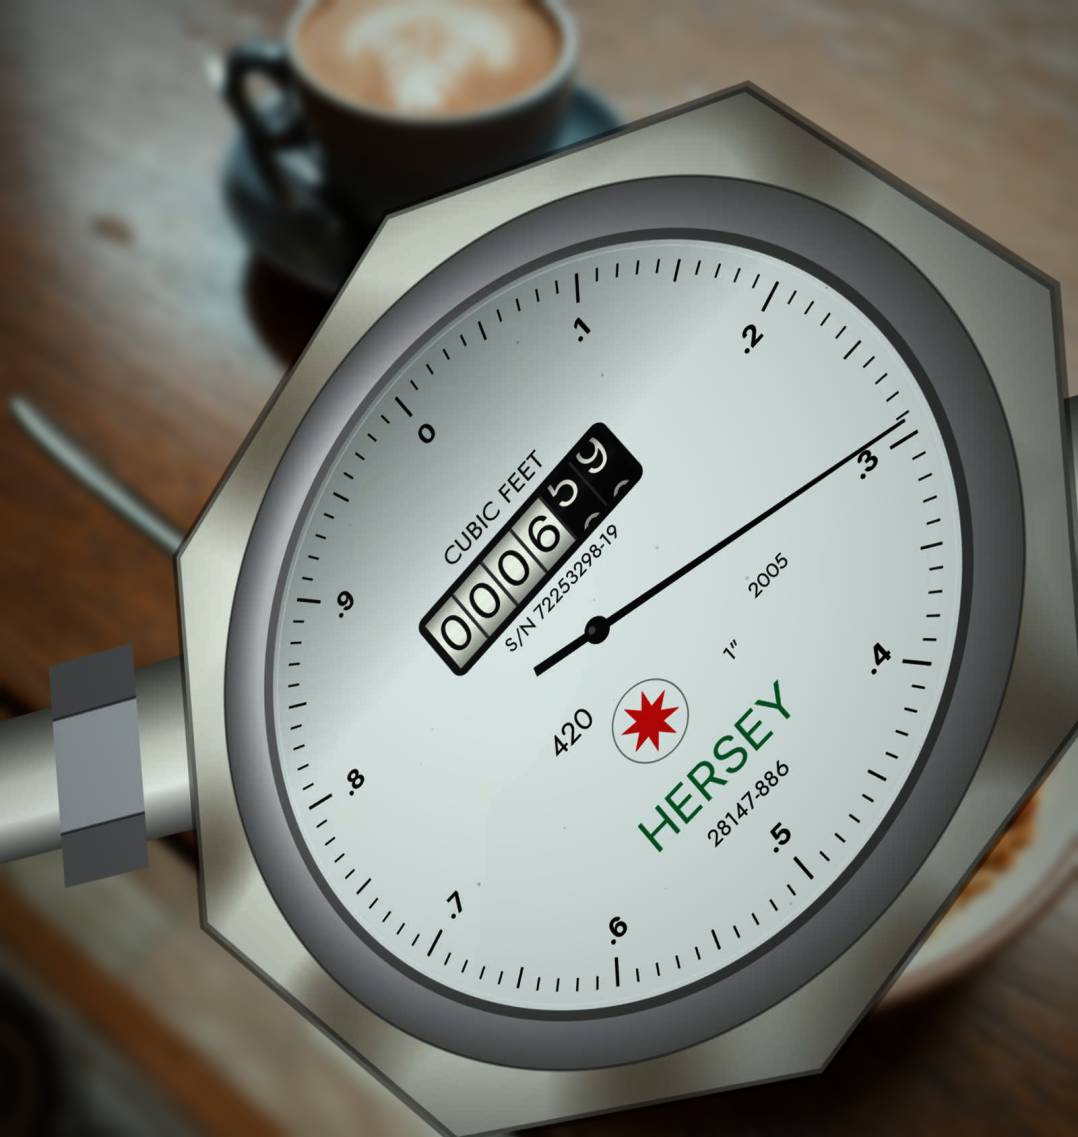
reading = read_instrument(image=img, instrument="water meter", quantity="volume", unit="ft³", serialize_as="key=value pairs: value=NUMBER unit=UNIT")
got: value=659.29 unit=ft³
